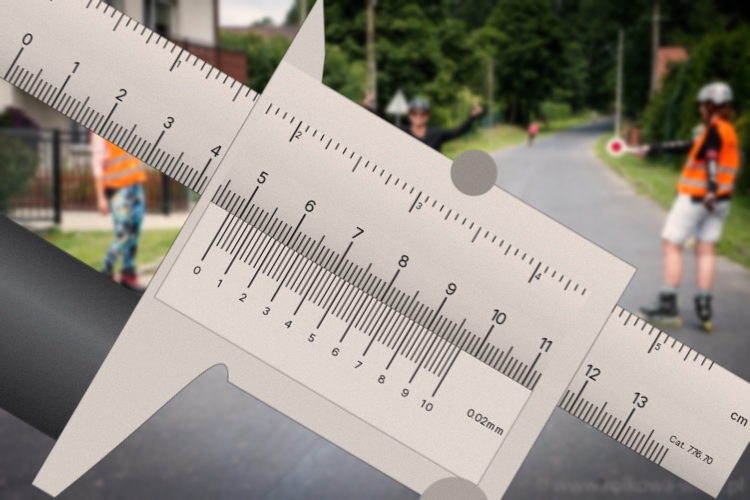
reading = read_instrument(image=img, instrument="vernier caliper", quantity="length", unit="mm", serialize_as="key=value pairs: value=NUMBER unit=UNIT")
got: value=48.0 unit=mm
